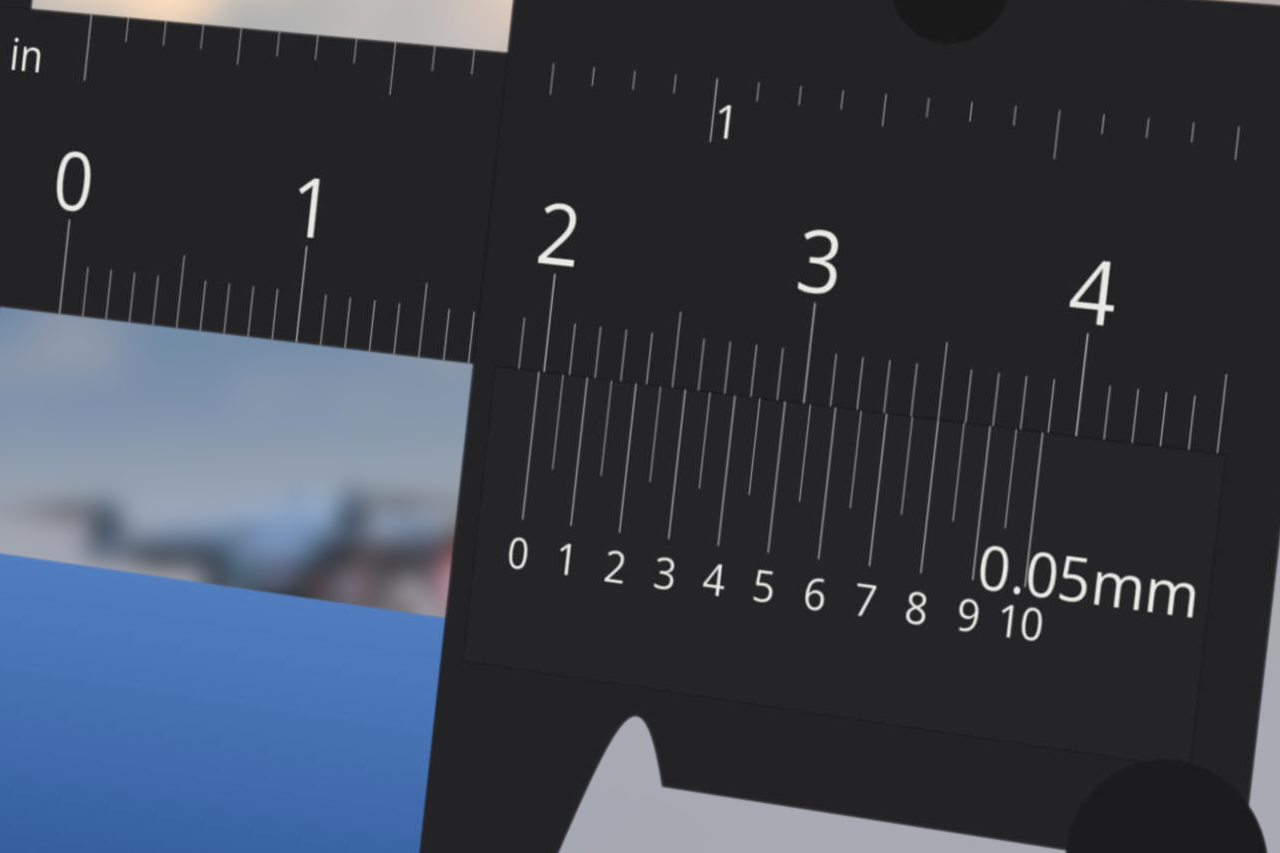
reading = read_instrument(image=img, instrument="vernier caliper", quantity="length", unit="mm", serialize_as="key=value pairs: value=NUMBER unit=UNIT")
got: value=19.8 unit=mm
